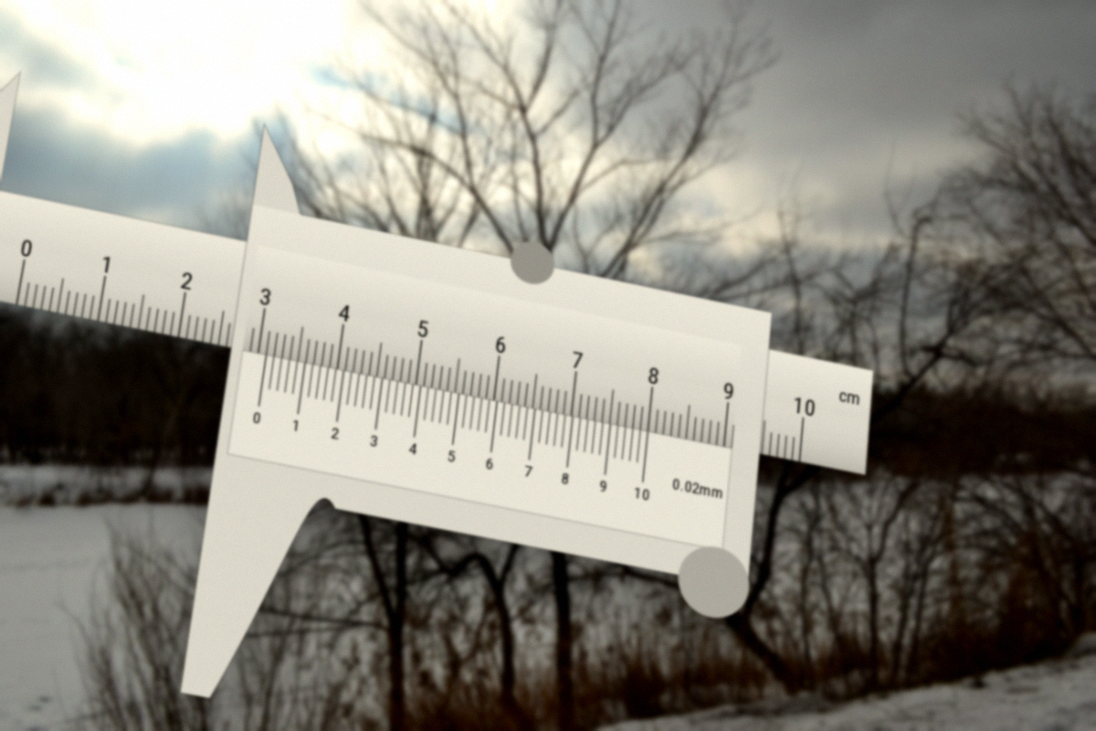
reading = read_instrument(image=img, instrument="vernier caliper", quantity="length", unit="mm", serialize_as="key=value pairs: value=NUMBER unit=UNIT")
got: value=31.0 unit=mm
